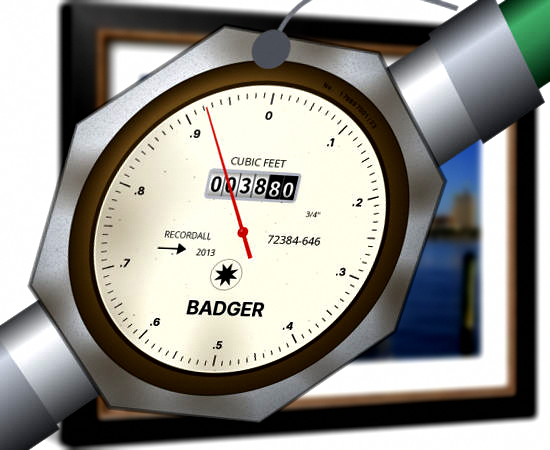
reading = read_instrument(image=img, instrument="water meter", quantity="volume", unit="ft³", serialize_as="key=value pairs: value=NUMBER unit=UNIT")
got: value=3879.92 unit=ft³
